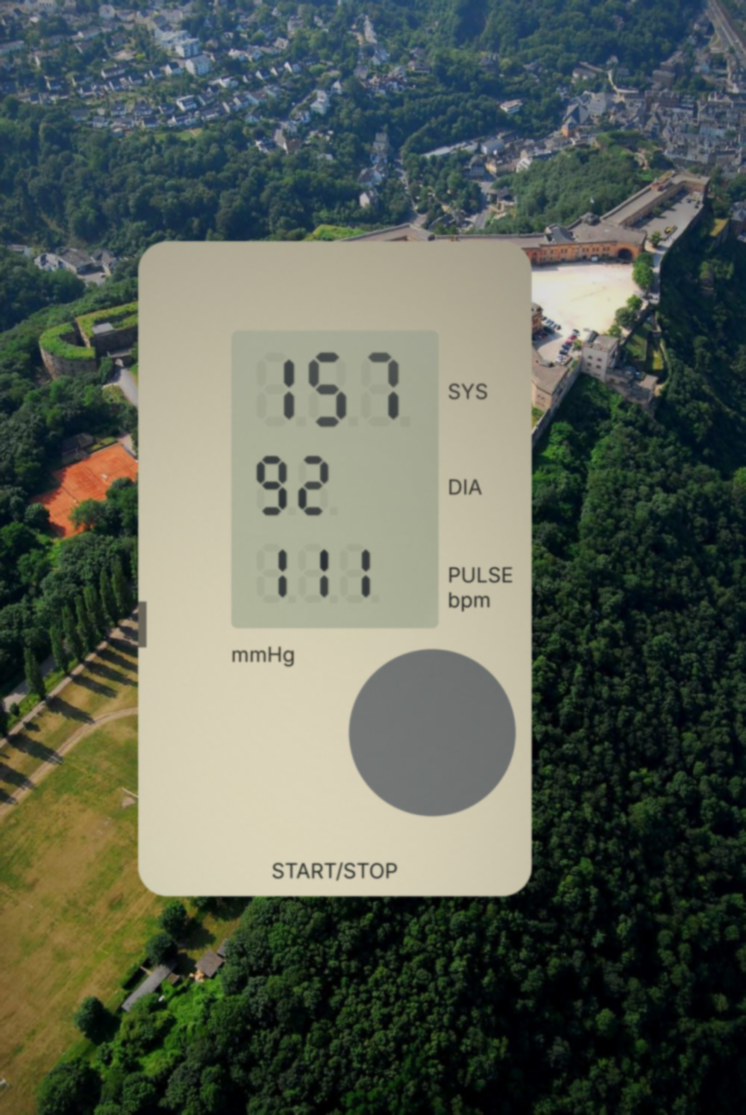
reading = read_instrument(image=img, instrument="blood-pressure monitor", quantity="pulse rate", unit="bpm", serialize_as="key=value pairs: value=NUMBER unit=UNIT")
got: value=111 unit=bpm
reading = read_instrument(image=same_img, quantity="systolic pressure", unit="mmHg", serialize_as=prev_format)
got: value=157 unit=mmHg
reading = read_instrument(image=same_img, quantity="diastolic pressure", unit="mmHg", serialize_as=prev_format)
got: value=92 unit=mmHg
